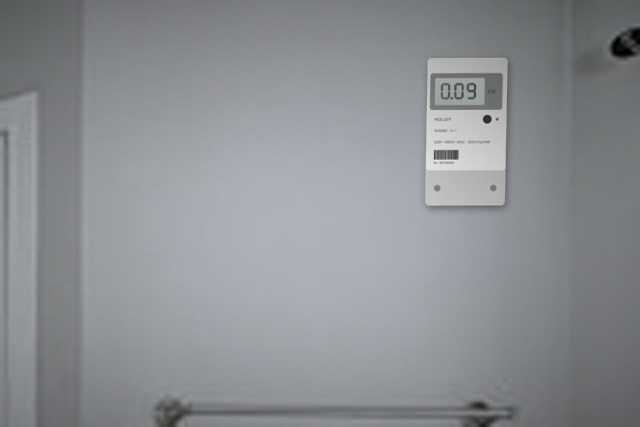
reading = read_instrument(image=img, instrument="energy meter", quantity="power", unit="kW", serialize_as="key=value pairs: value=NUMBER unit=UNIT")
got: value=0.09 unit=kW
